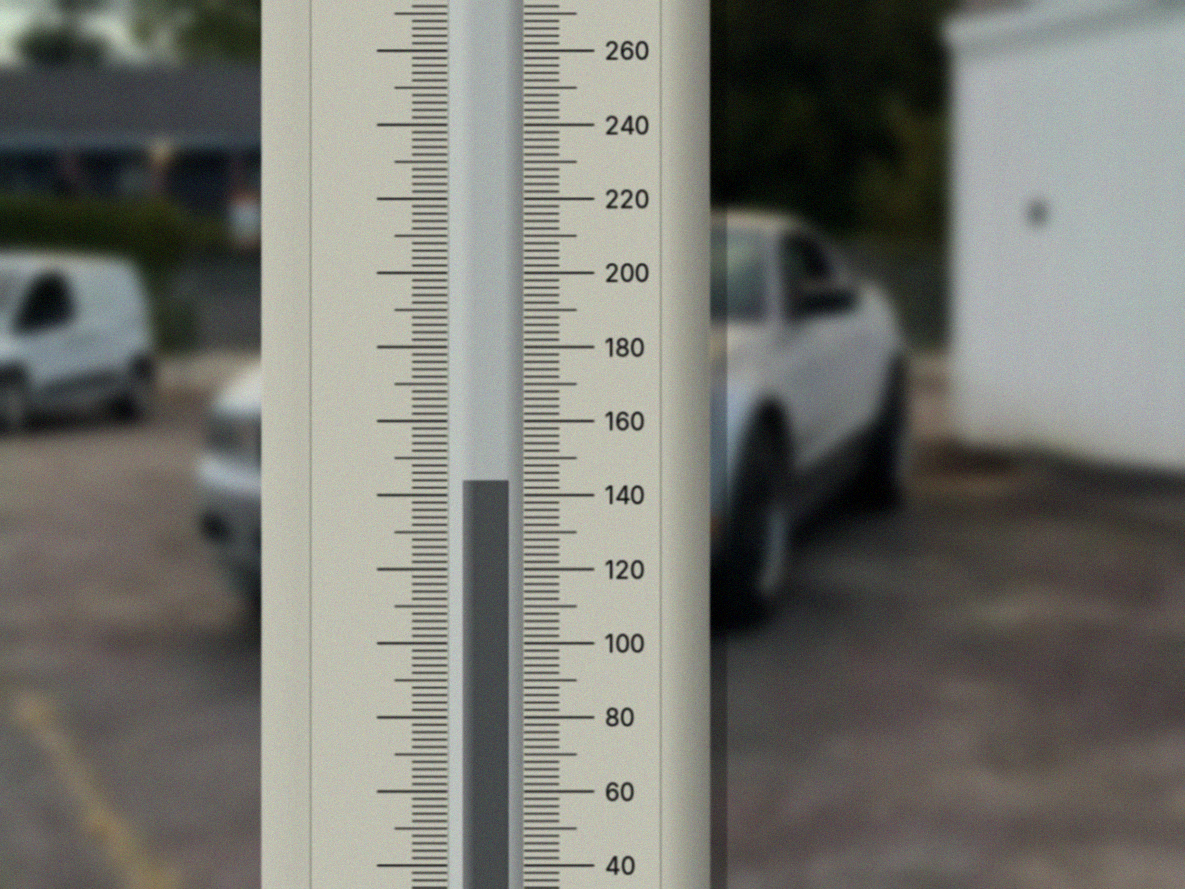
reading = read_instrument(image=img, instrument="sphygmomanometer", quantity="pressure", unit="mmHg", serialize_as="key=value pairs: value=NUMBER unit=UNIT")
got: value=144 unit=mmHg
